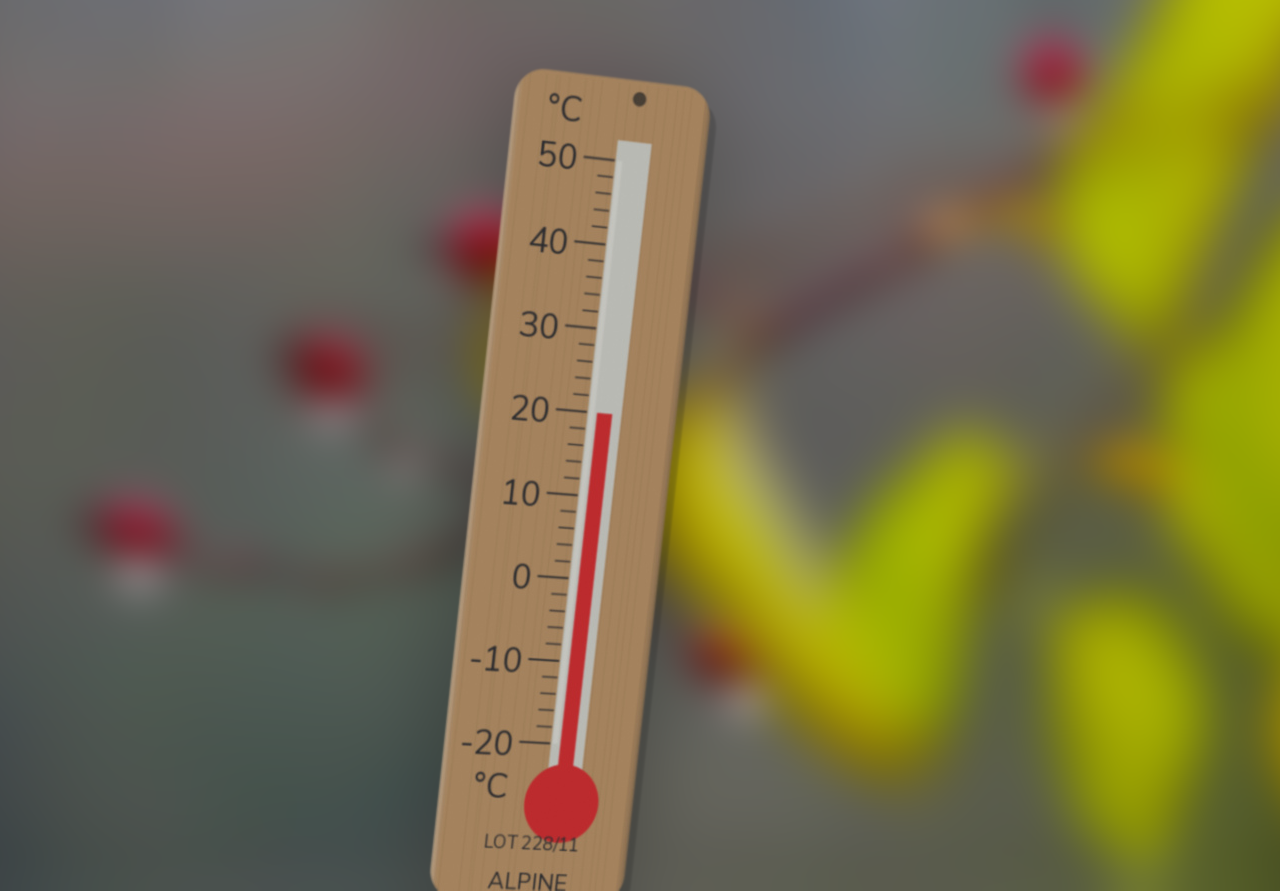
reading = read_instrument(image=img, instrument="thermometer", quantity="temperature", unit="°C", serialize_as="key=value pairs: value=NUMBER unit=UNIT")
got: value=20 unit=°C
